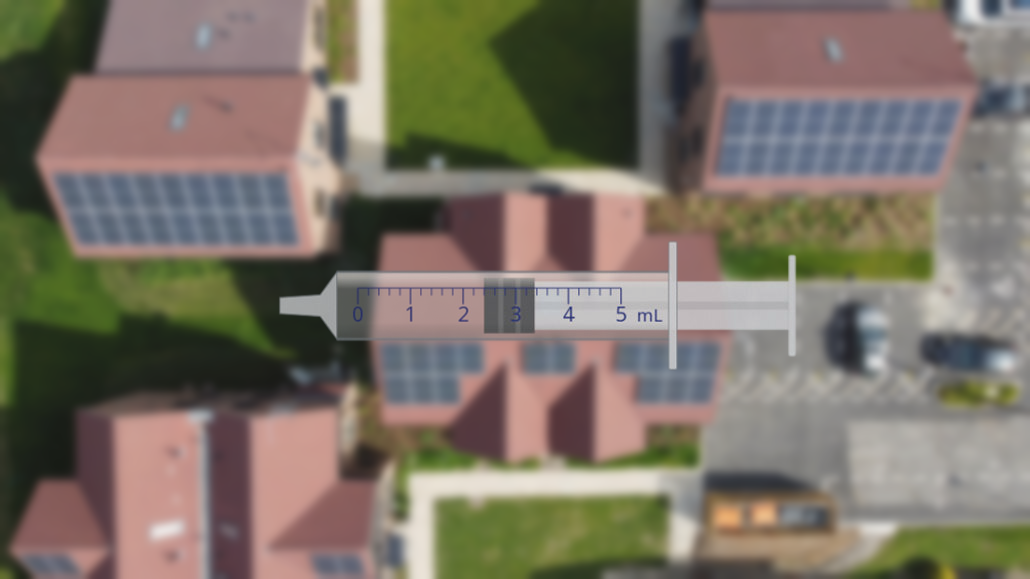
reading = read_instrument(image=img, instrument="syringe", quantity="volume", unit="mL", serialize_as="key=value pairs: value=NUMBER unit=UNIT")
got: value=2.4 unit=mL
